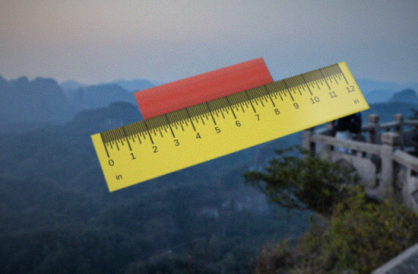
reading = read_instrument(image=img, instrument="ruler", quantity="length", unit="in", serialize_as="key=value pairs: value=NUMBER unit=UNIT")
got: value=6.5 unit=in
